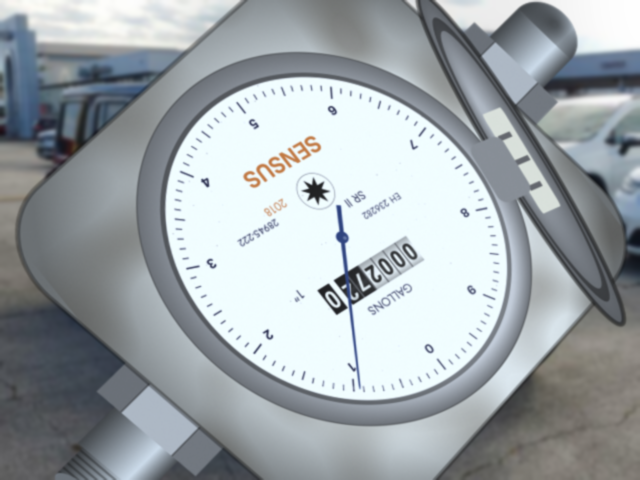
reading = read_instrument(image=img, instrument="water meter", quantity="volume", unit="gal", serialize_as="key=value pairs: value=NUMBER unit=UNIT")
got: value=2720.9 unit=gal
